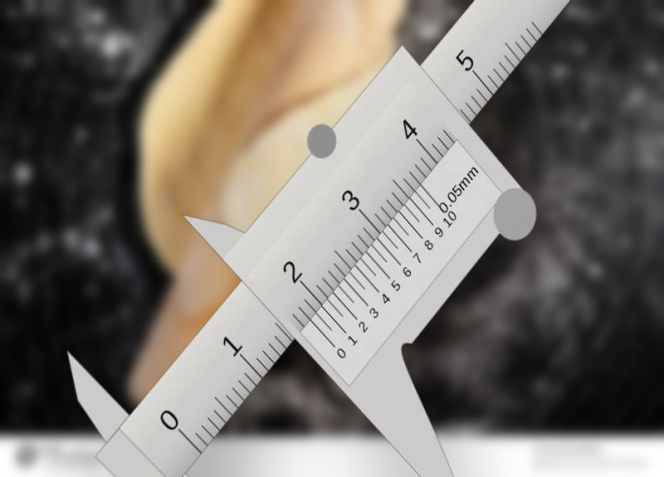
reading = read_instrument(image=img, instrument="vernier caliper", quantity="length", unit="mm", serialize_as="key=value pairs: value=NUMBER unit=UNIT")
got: value=18.0 unit=mm
